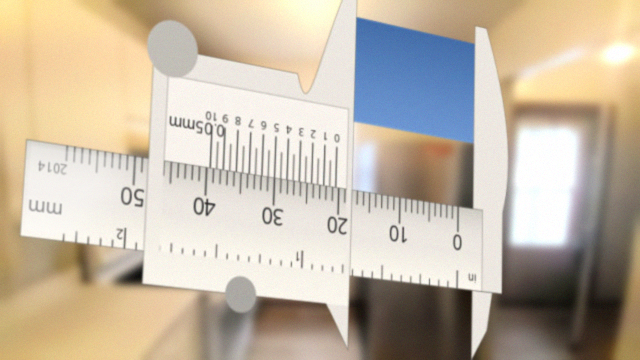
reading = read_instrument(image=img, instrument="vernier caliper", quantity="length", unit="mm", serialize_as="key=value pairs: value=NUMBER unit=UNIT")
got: value=20.5 unit=mm
